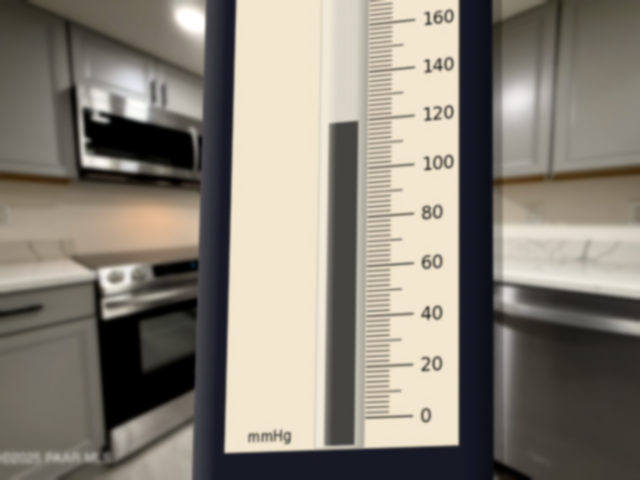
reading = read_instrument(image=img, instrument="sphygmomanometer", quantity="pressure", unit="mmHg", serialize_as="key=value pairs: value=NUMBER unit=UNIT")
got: value=120 unit=mmHg
